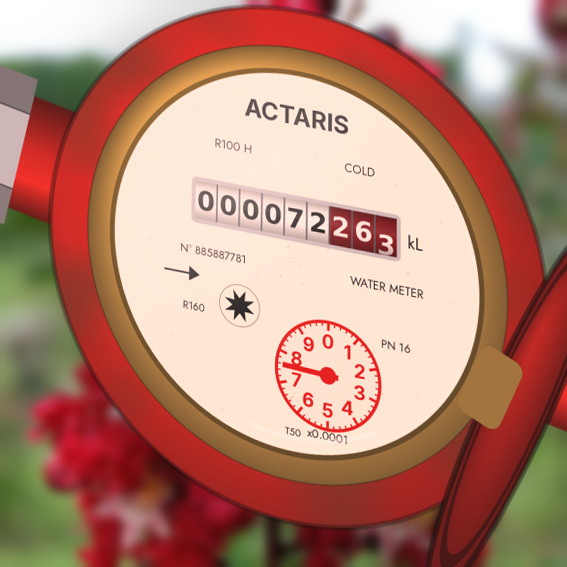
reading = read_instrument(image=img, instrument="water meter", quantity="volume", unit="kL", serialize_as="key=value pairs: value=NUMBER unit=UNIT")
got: value=72.2627 unit=kL
